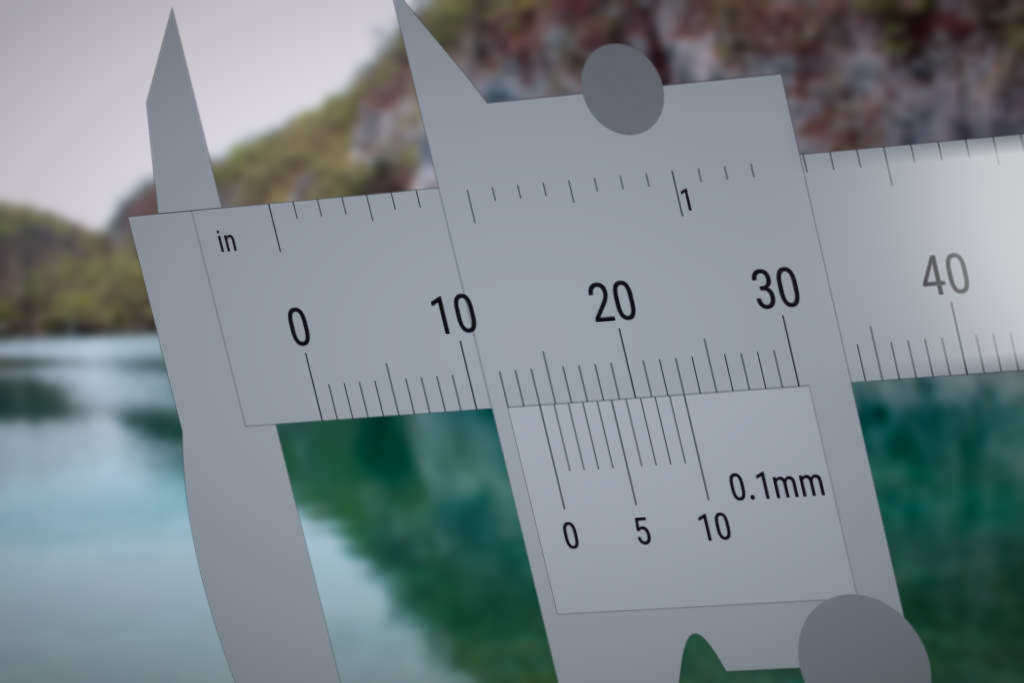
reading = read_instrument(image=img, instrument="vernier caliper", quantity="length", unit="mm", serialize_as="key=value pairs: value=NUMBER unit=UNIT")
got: value=14.0 unit=mm
